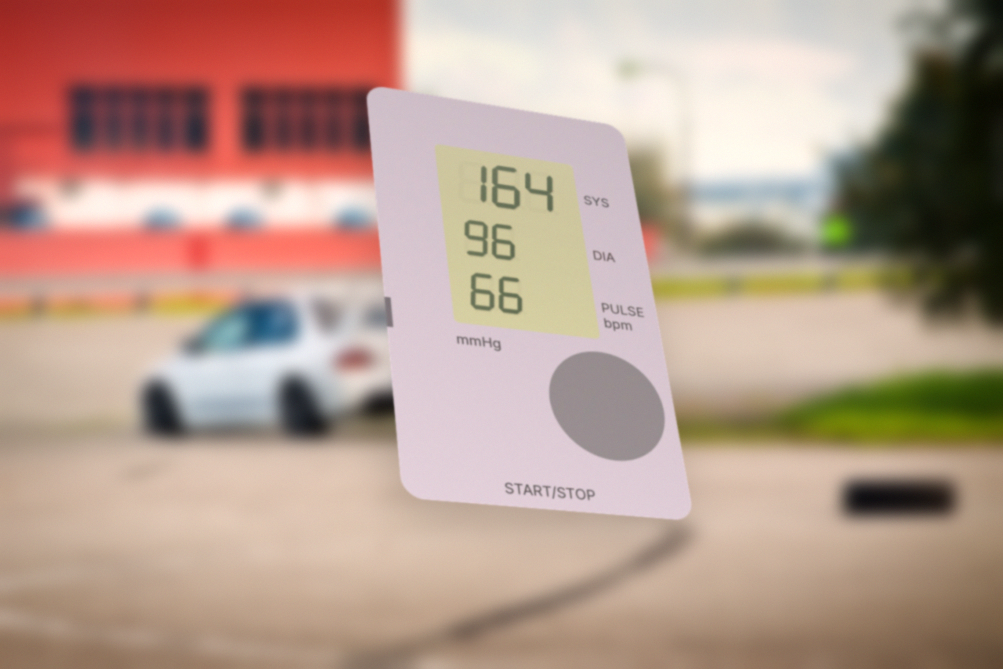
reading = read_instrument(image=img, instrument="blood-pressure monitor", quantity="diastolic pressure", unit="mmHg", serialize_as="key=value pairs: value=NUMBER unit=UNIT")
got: value=96 unit=mmHg
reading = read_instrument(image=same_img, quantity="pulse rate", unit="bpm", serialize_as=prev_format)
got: value=66 unit=bpm
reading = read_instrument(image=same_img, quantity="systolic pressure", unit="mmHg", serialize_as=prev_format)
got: value=164 unit=mmHg
